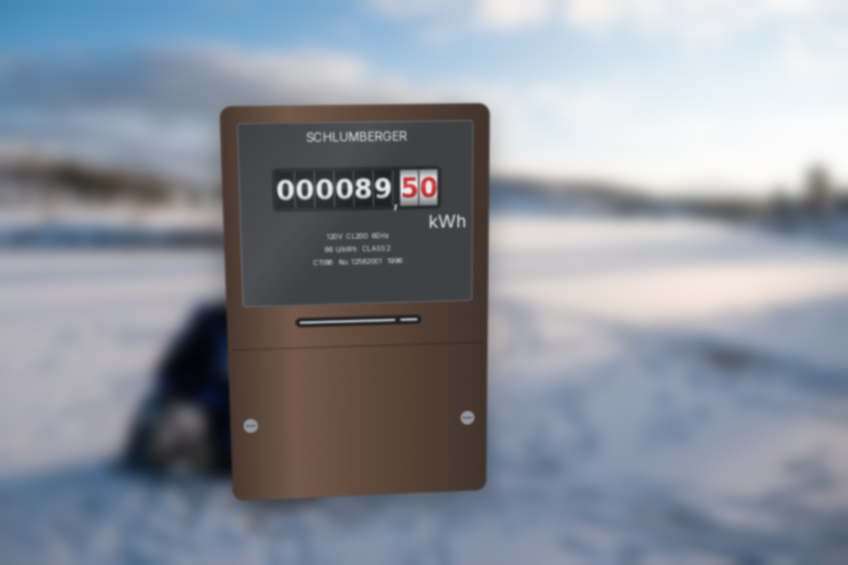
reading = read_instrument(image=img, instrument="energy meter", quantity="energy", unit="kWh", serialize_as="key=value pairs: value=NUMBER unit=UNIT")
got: value=89.50 unit=kWh
